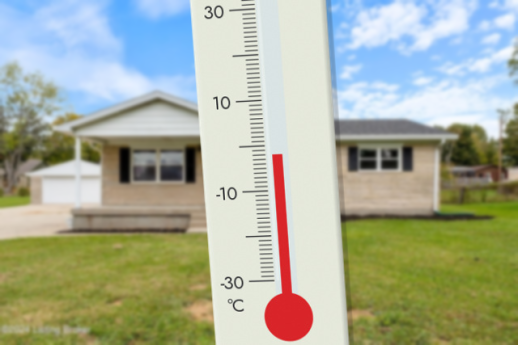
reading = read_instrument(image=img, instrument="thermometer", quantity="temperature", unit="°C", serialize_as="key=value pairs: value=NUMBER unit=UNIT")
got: value=-2 unit=°C
